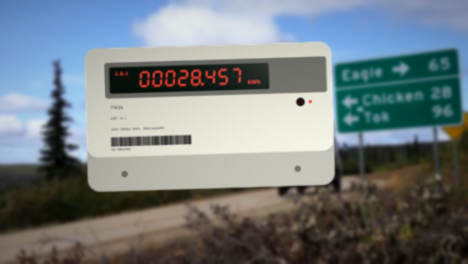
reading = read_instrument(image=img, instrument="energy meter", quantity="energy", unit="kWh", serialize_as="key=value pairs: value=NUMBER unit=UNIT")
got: value=28.457 unit=kWh
